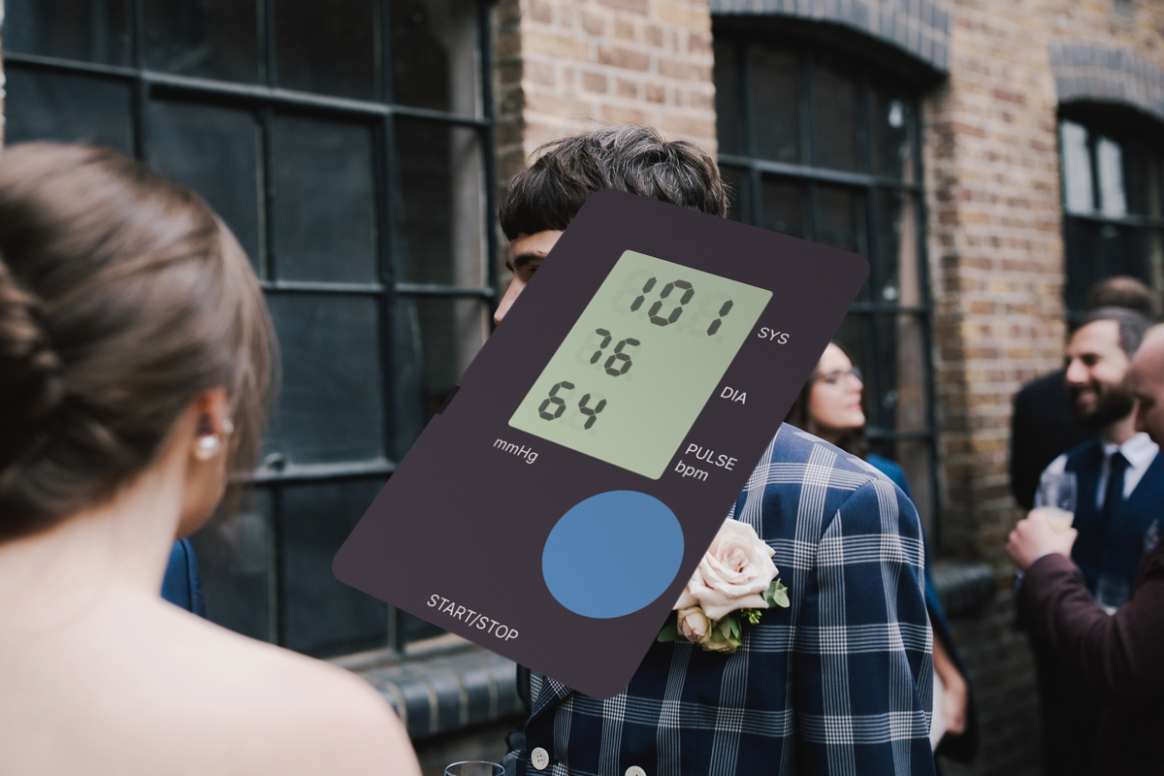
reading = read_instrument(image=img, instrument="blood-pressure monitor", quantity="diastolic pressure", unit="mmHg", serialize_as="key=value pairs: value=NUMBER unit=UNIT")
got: value=76 unit=mmHg
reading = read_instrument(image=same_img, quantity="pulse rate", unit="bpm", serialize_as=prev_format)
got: value=64 unit=bpm
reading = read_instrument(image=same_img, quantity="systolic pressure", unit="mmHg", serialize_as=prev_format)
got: value=101 unit=mmHg
